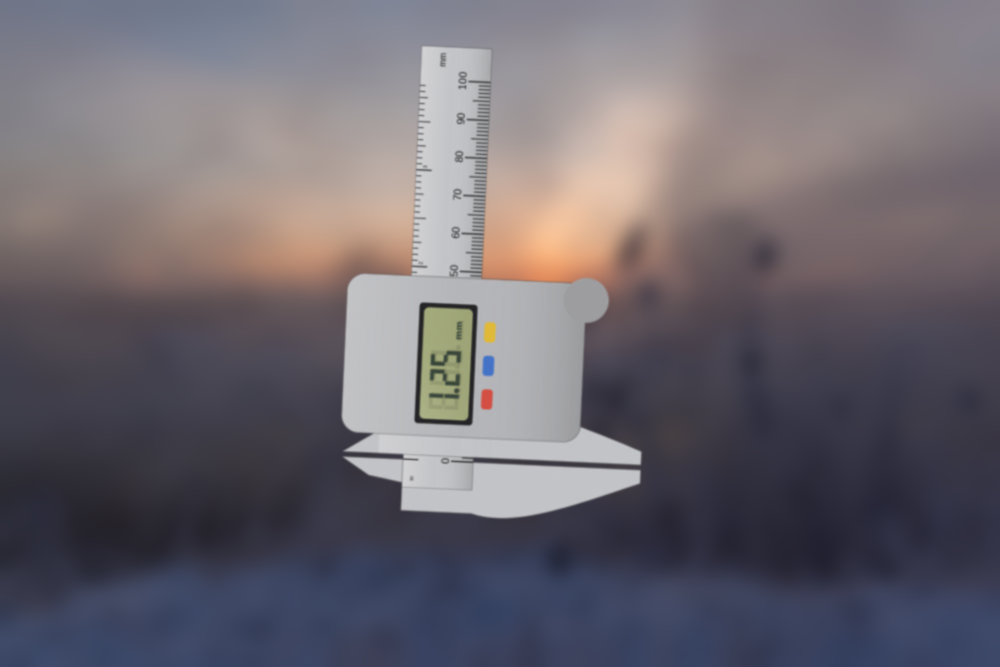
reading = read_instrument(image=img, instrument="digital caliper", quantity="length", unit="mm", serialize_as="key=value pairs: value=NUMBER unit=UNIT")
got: value=1.25 unit=mm
